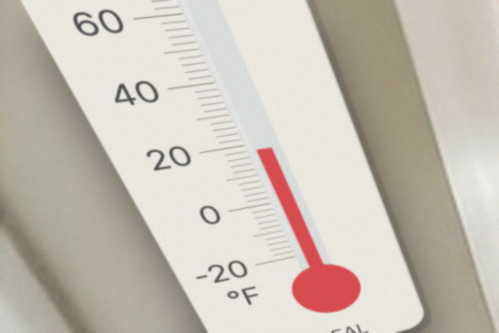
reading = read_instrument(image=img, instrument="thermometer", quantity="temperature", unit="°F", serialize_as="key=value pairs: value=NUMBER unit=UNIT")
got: value=18 unit=°F
